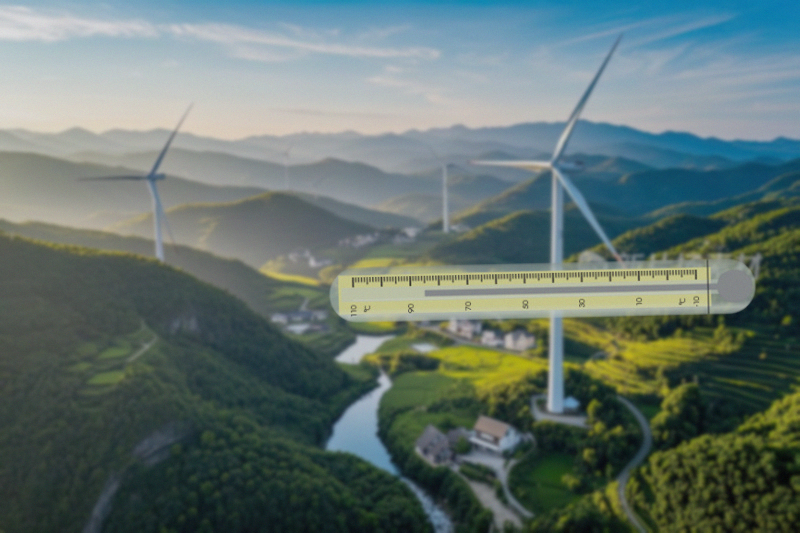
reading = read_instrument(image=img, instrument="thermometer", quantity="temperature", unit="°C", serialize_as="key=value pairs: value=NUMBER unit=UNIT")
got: value=85 unit=°C
